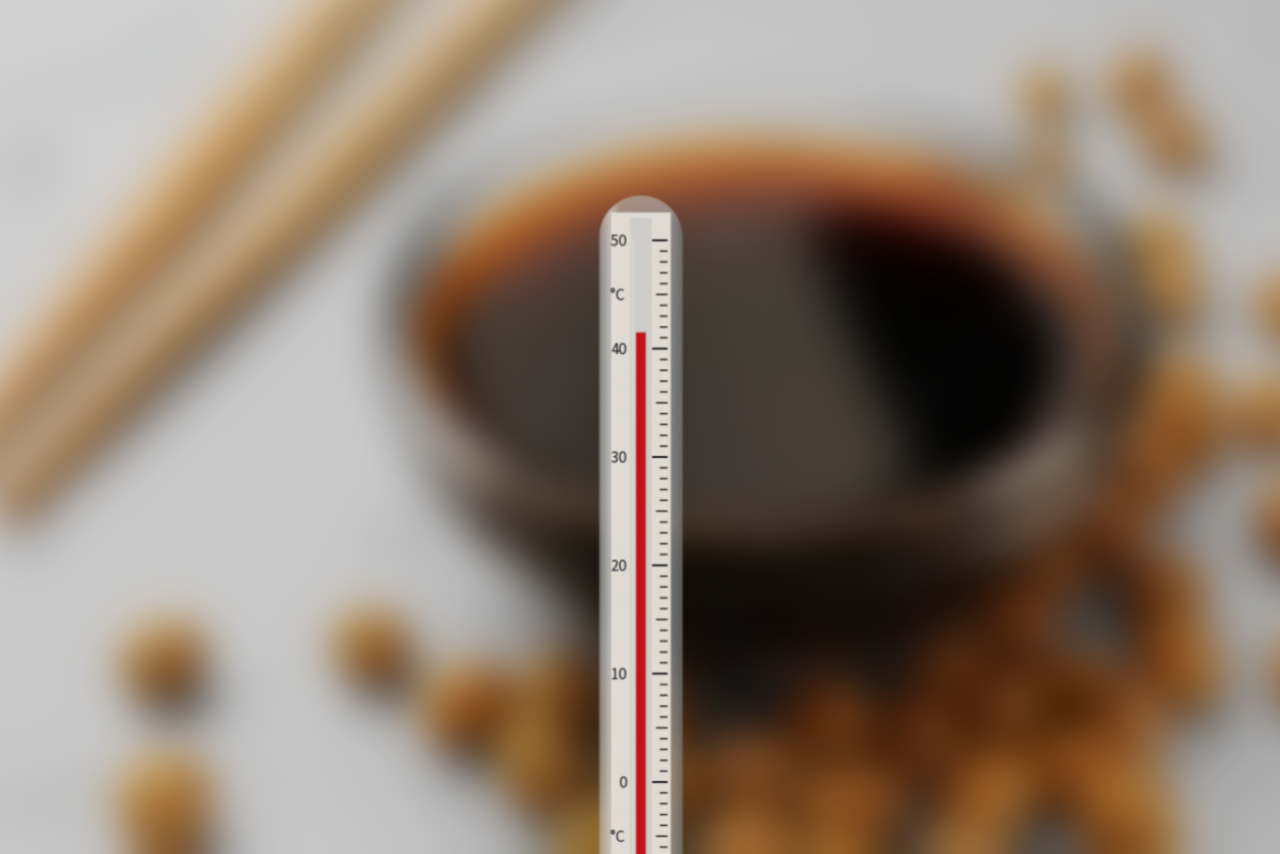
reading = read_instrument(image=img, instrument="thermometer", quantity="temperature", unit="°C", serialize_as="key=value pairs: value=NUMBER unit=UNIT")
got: value=41.5 unit=°C
